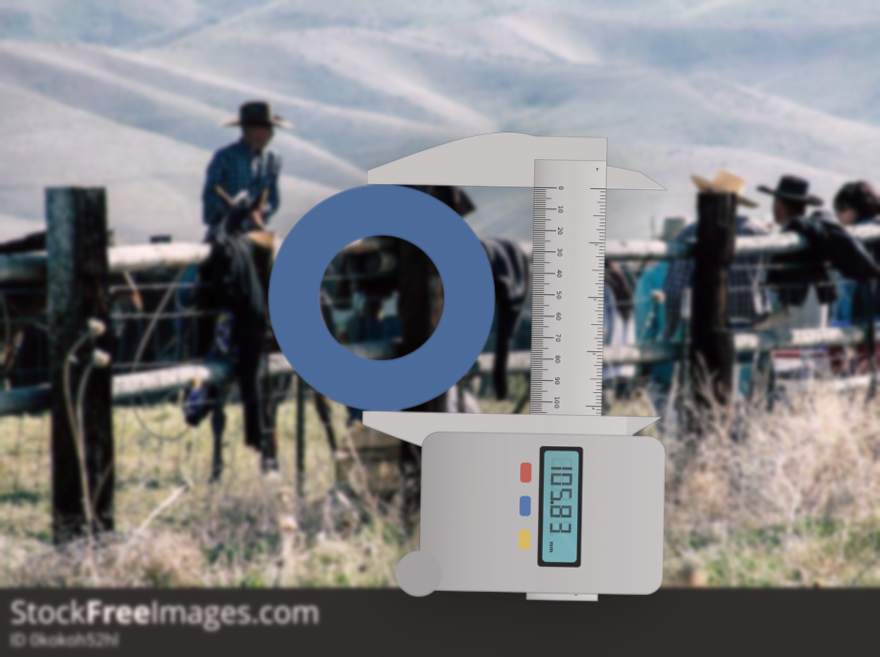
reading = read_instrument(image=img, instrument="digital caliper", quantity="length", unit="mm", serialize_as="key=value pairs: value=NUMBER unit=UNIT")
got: value=105.83 unit=mm
